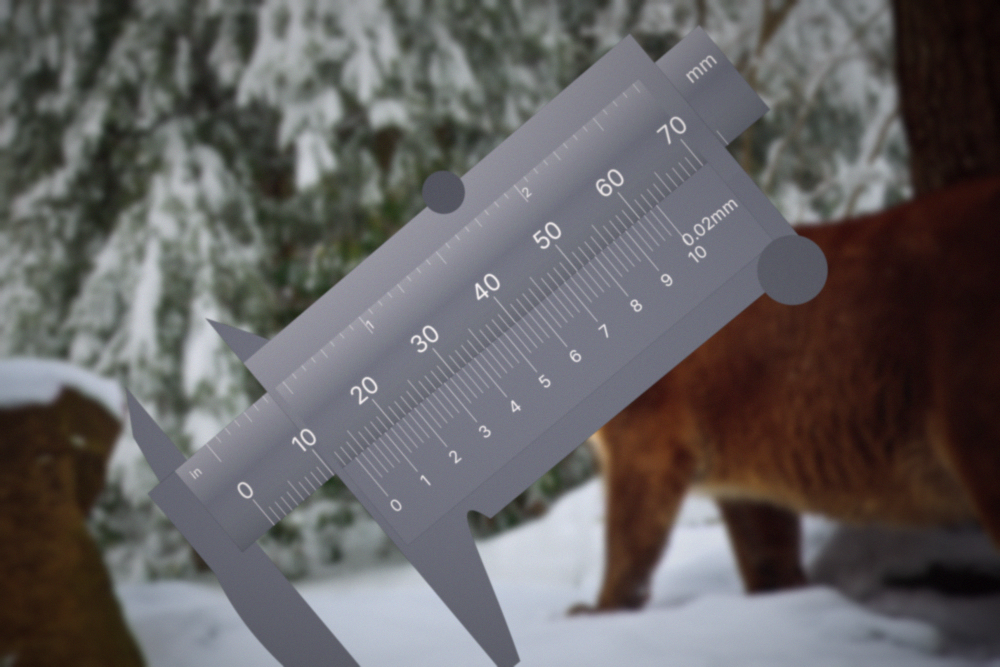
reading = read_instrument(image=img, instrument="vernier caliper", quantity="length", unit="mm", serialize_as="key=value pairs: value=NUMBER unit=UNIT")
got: value=13.6 unit=mm
